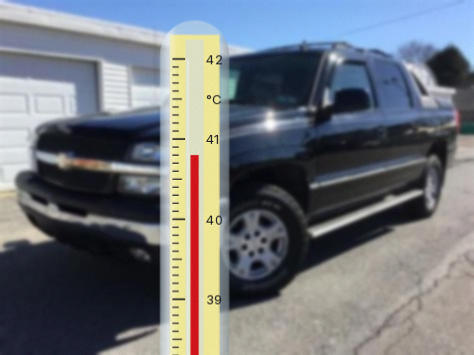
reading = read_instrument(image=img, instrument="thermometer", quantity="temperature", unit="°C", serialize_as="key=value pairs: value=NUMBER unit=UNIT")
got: value=40.8 unit=°C
